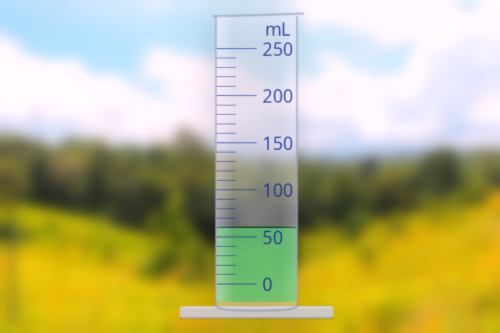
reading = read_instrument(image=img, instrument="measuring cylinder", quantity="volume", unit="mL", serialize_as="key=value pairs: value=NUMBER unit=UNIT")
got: value=60 unit=mL
